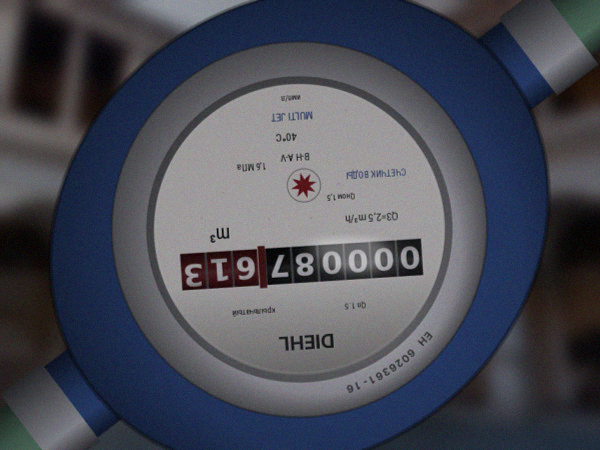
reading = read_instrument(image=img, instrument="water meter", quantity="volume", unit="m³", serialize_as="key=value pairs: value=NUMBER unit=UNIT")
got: value=87.613 unit=m³
